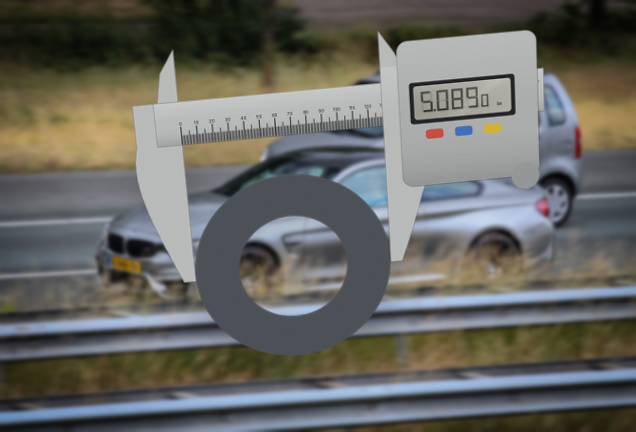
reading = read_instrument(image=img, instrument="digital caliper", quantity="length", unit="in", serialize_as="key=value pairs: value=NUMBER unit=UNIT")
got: value=5.0890 unit=in
